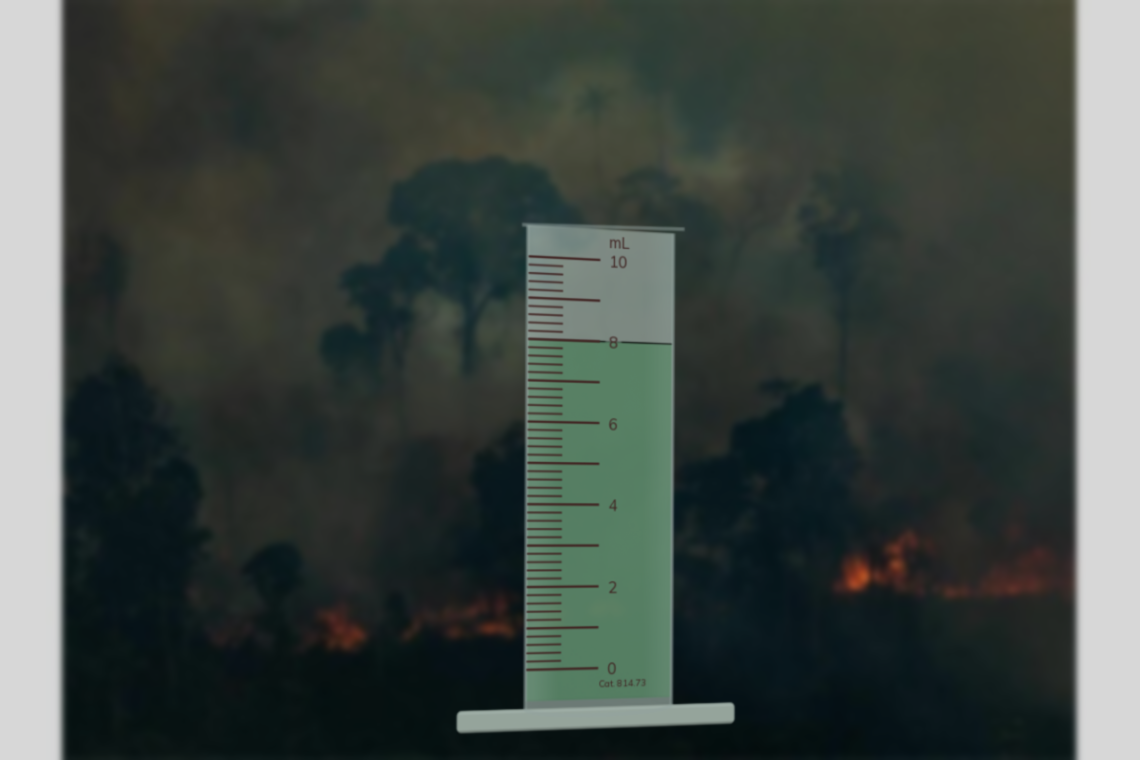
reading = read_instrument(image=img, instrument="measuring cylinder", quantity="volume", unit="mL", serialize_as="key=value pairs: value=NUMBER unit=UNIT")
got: value=8 unit=mL
